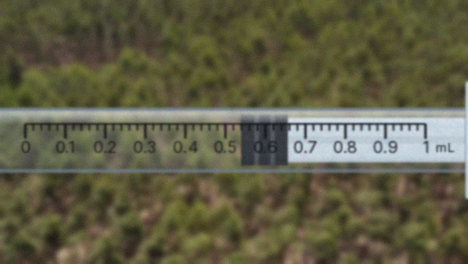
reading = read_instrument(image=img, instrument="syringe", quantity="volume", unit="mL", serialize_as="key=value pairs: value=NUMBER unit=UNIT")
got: value=0.54 unit=mL
